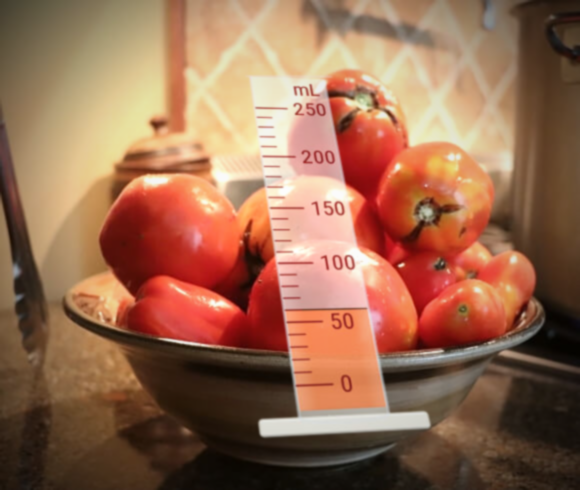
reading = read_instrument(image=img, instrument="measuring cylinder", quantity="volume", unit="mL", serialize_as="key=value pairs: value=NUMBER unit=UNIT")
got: value=60 unit=mL
